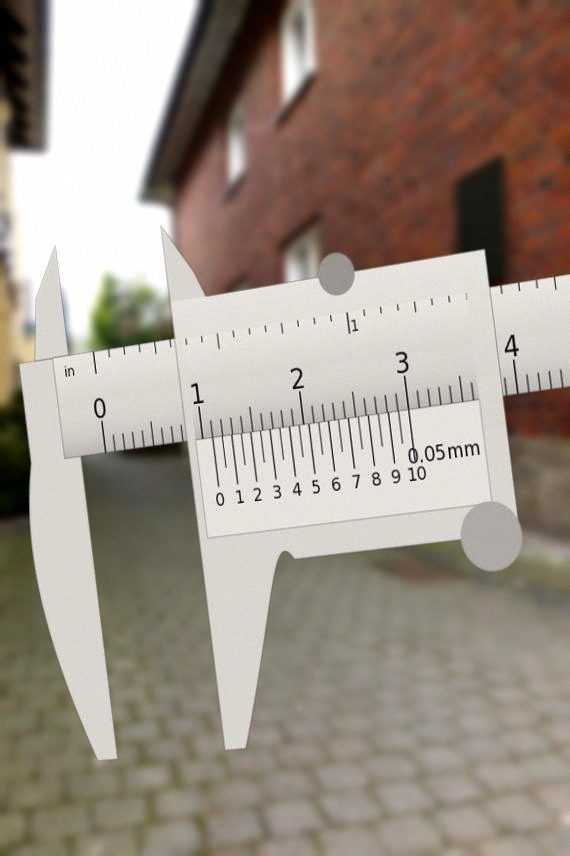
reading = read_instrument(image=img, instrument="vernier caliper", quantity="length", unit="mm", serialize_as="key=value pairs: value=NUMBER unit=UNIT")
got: value=11.0 unit=mm
